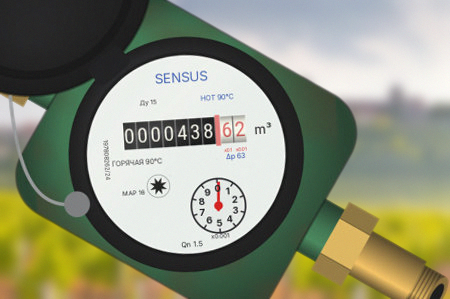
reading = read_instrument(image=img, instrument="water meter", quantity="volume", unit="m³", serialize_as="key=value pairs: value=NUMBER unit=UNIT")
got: value=438.620 unit=m³
